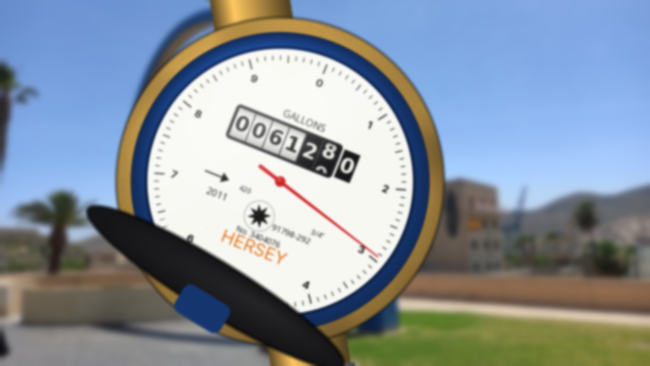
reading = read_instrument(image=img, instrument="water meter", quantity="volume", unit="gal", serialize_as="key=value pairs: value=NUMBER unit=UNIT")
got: value=61282.9 unit=gal
